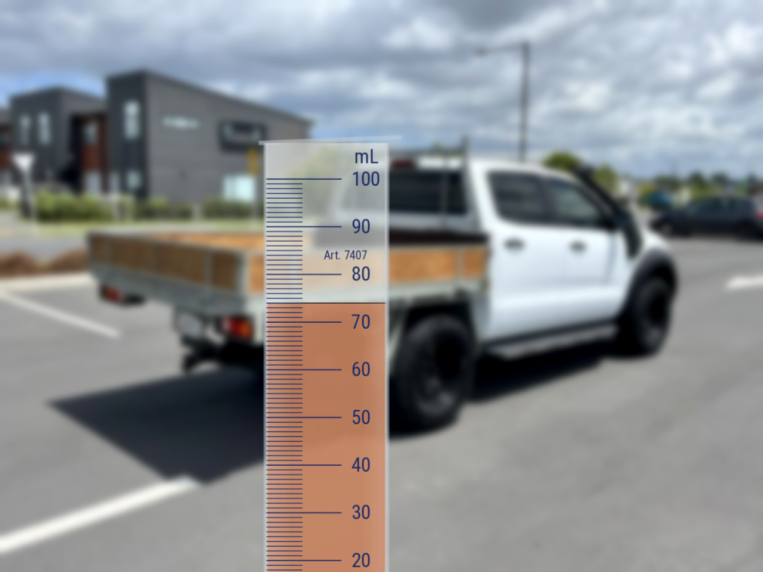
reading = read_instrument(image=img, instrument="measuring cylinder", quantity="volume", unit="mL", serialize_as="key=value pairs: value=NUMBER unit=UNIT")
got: value=74 unit=mL
